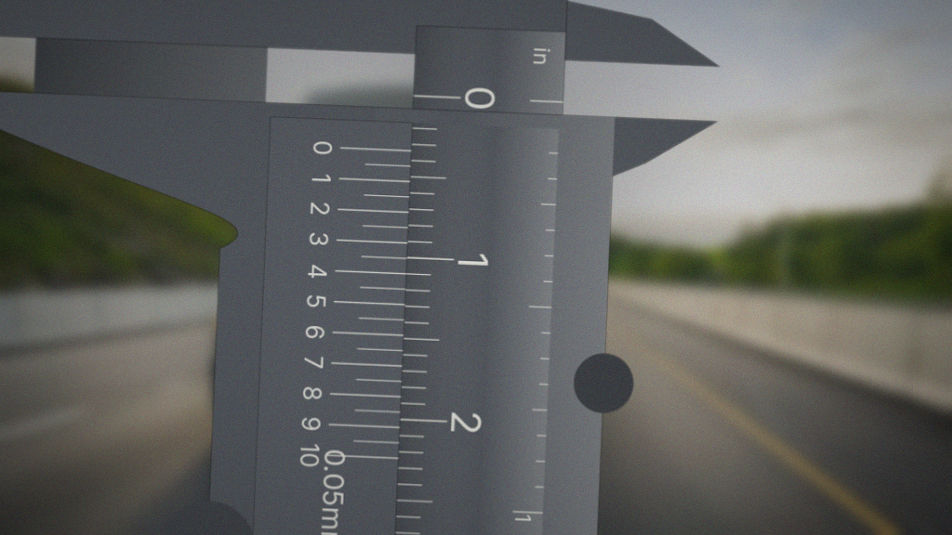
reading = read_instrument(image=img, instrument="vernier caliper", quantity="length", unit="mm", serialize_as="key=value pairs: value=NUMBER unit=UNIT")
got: value=3.4 unit=mm
